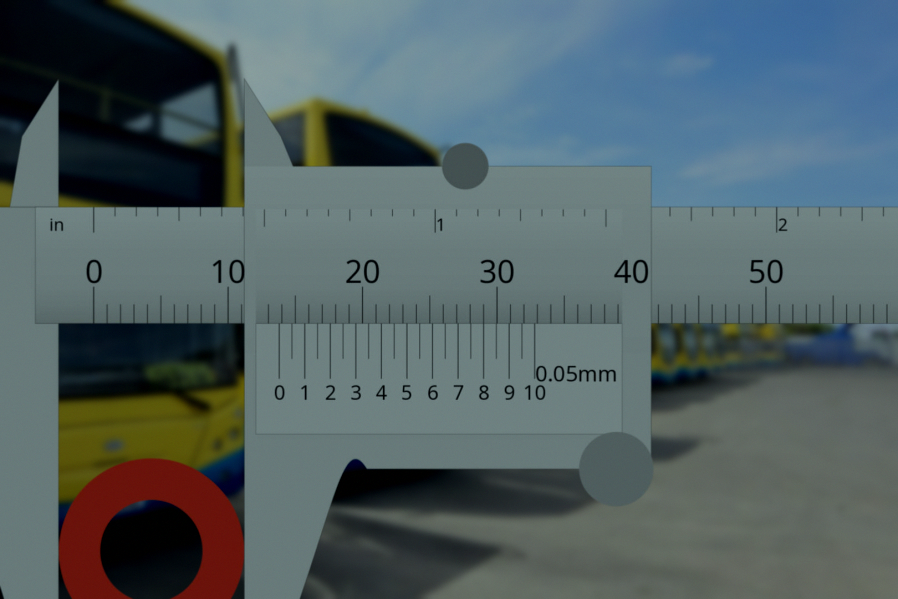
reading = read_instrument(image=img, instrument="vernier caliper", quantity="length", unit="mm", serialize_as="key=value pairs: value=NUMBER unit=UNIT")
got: value=13.8 unit=mm
